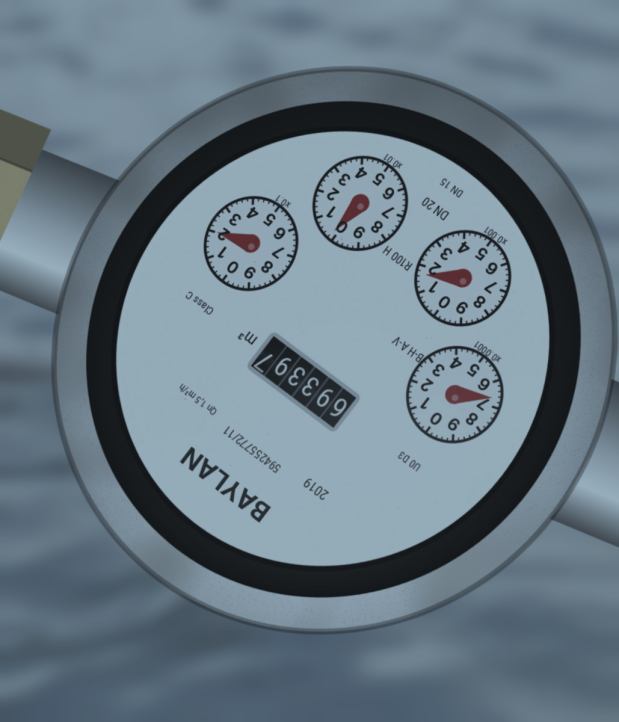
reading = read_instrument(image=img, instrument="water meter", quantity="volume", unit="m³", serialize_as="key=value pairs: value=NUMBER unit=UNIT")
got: value=693397.2016 unit=m³
